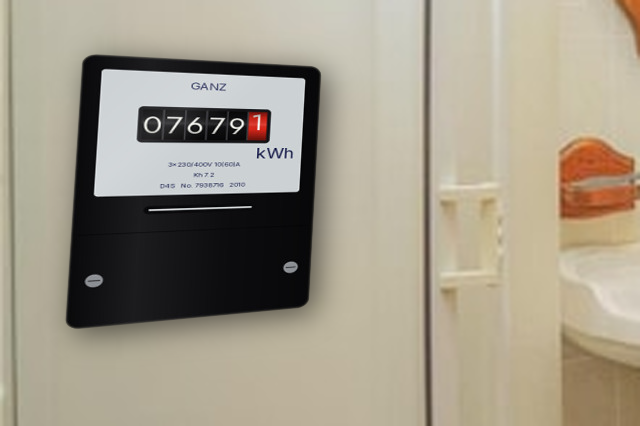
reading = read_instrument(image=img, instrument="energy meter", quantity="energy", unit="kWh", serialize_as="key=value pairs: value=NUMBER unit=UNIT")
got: value=7679.1 unit=kWh
